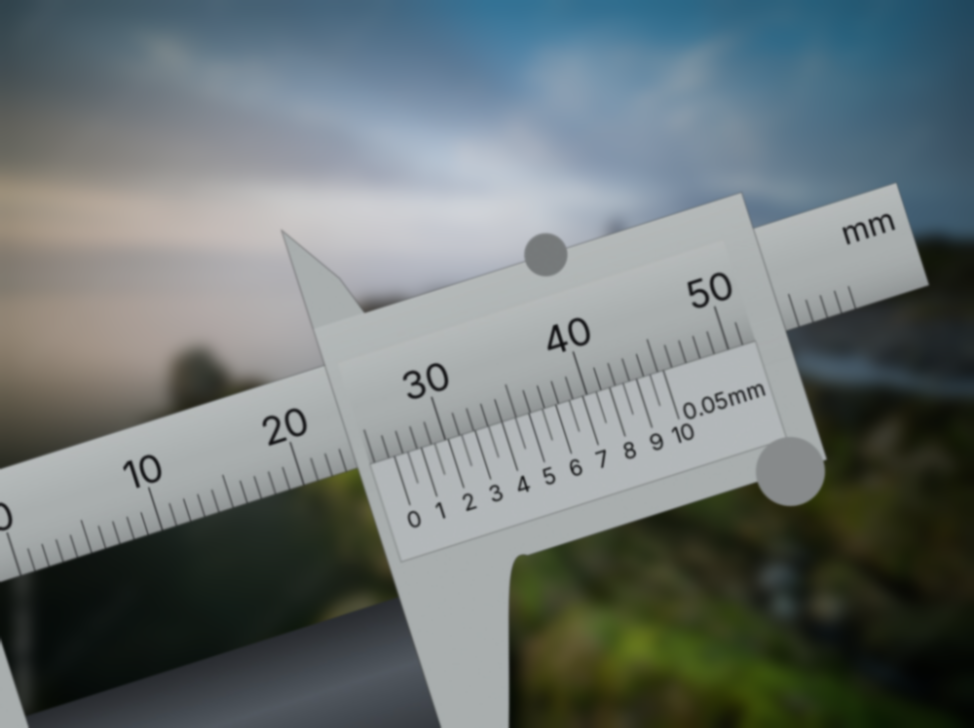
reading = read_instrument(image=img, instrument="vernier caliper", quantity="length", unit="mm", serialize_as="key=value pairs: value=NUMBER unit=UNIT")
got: value=26.4 unit=mm
